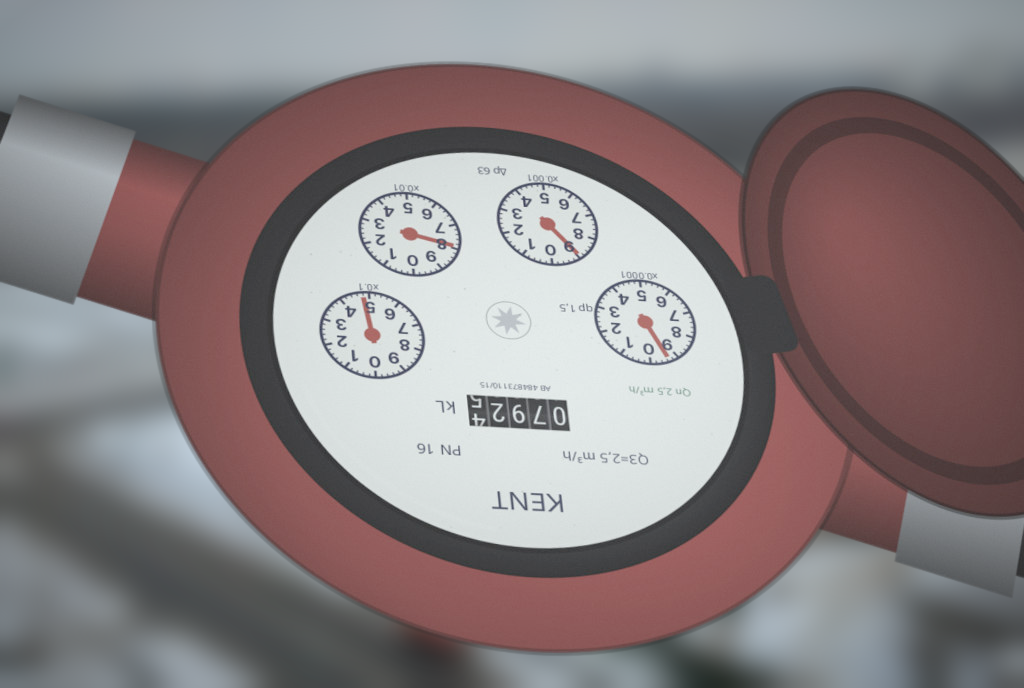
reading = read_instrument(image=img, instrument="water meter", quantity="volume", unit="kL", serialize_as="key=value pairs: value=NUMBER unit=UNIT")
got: value=7924.4789 unit=kL
